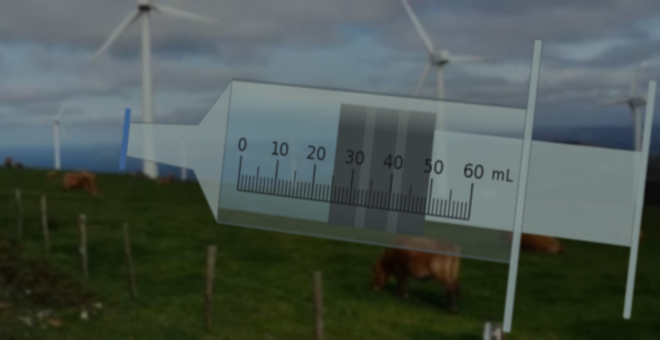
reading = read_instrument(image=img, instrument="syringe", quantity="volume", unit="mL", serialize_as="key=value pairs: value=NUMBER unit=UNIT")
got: value=25 unit=mL
